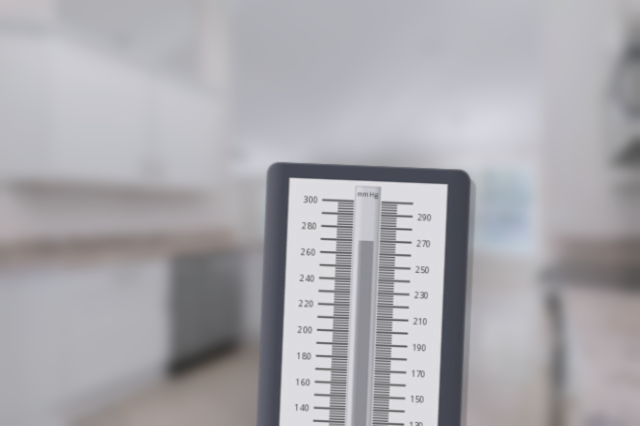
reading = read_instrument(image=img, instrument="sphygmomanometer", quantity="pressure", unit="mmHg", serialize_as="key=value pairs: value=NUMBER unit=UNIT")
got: value=270 unit=mmHg
